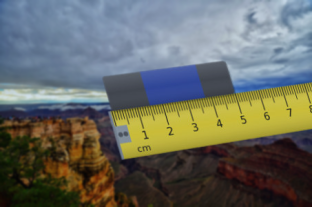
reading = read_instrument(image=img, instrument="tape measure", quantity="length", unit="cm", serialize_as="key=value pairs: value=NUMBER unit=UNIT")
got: value=5 unit=cm
